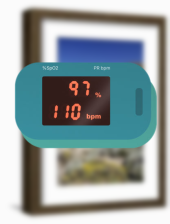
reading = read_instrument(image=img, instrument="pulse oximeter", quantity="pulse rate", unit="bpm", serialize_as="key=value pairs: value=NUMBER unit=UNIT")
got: value=110 unit=bpm
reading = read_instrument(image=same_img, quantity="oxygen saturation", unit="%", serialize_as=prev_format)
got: value=97 unit=%
